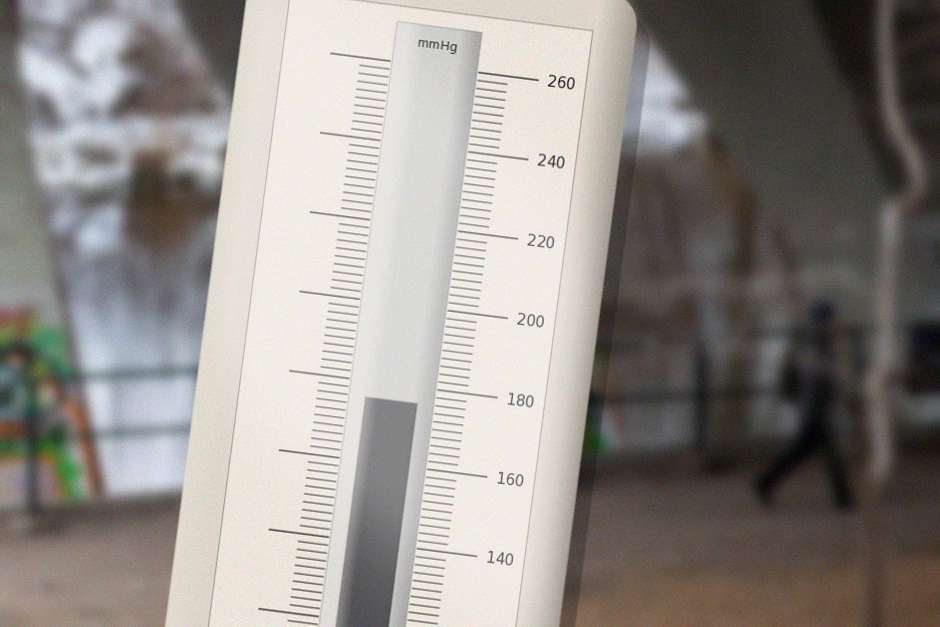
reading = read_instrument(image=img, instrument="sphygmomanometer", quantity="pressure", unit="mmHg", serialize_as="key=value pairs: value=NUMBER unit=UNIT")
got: value=176 unit=mmHg
